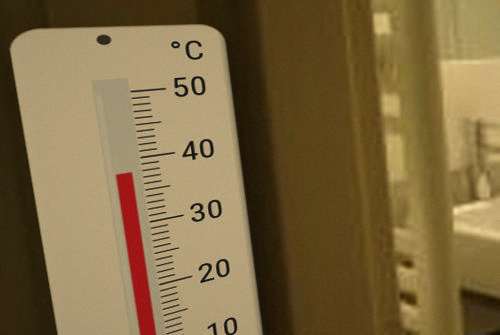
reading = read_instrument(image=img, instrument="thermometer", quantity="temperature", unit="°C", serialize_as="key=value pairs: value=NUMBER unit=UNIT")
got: value=38 unit=°C
